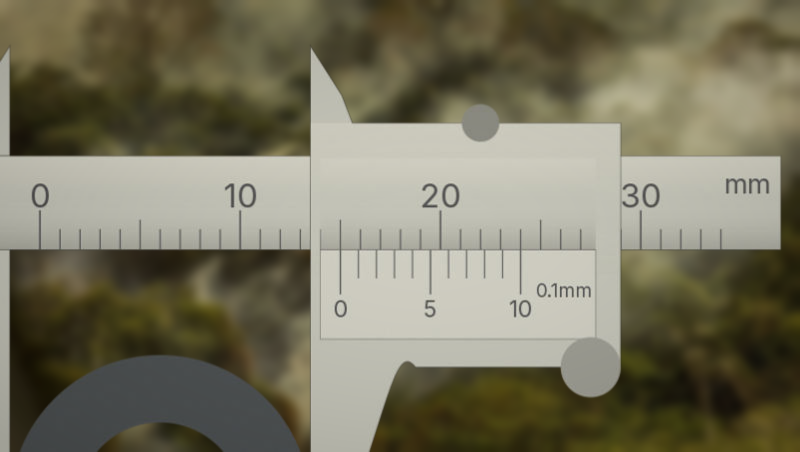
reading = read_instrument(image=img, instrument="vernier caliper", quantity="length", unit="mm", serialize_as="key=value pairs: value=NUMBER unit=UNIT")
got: value=15.0 unit=mm
